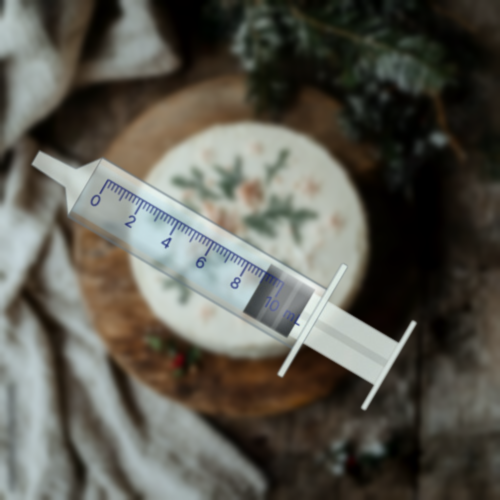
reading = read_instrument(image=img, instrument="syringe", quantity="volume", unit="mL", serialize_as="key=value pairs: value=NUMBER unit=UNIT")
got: value=9 unit=mL
